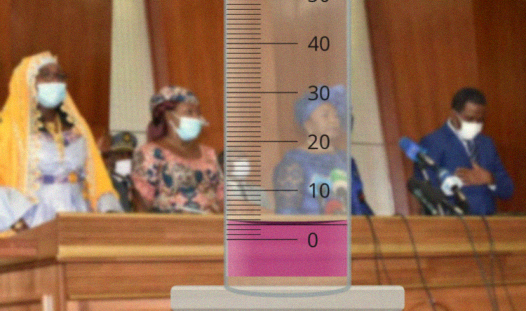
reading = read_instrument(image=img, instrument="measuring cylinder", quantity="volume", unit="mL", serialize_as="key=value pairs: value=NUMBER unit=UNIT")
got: value=3 unit=mL
